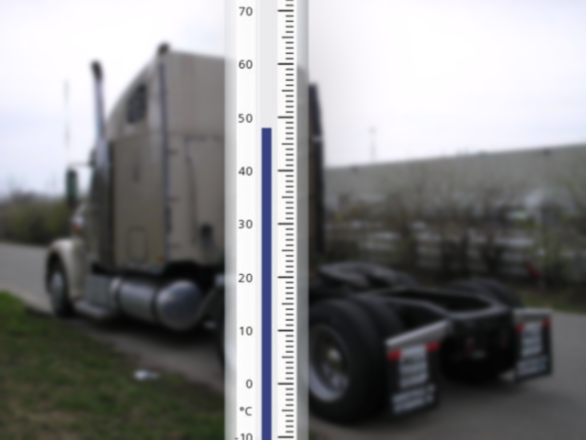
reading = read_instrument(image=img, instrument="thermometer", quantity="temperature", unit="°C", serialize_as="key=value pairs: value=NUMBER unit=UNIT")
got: value=48 unit=°C
